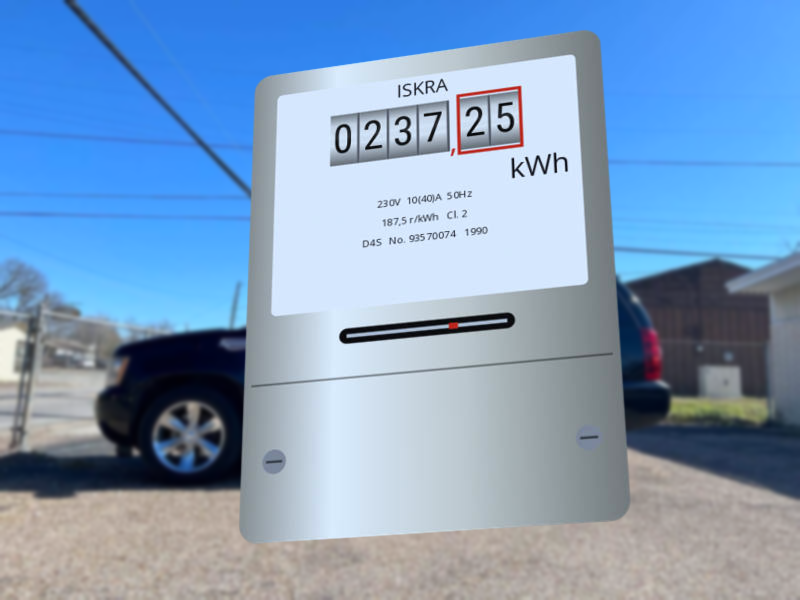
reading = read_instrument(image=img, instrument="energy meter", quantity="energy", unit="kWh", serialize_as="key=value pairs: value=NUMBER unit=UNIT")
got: value=237.25 unit=kWh
